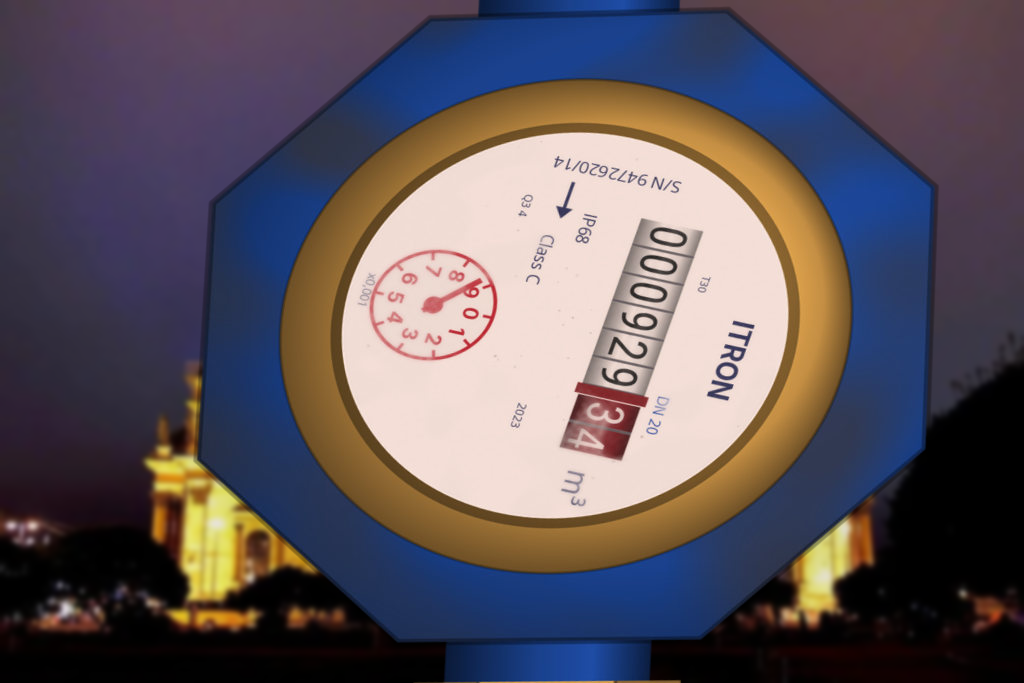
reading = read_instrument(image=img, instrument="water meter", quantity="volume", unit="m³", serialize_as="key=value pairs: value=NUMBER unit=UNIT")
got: value=929.338 unit=m³
